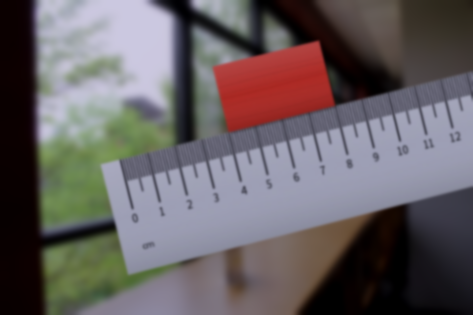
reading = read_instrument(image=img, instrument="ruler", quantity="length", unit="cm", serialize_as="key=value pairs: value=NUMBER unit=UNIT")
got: value=4 unit=cm
